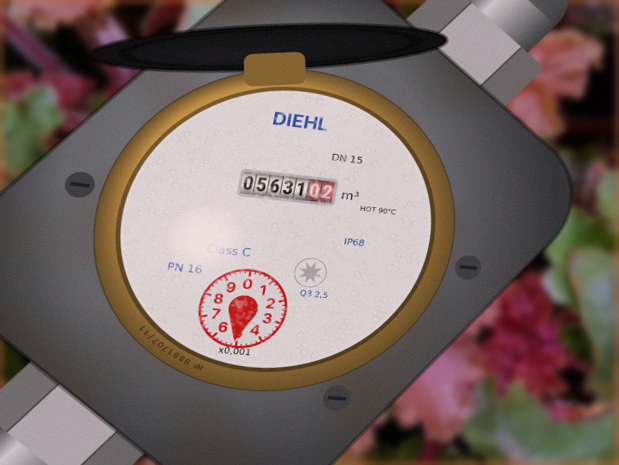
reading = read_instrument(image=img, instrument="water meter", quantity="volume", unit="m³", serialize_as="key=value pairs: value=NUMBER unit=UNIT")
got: value=5631.025 unit=m³
